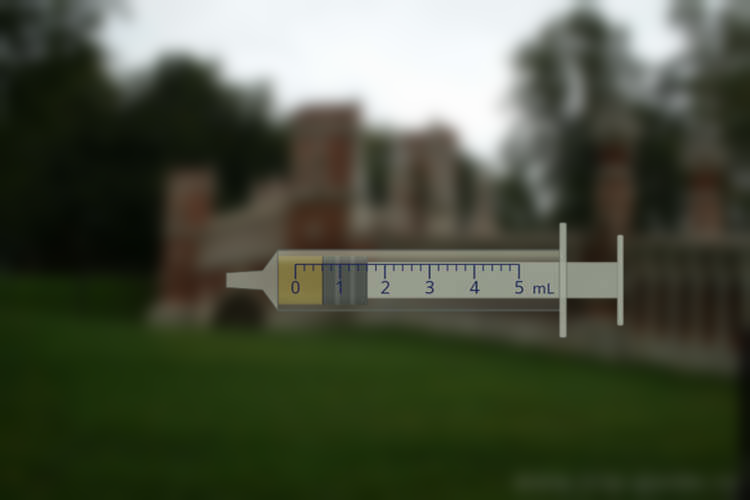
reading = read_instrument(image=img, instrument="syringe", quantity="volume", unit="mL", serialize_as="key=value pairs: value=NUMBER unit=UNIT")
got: value=0.6 unit=mL
